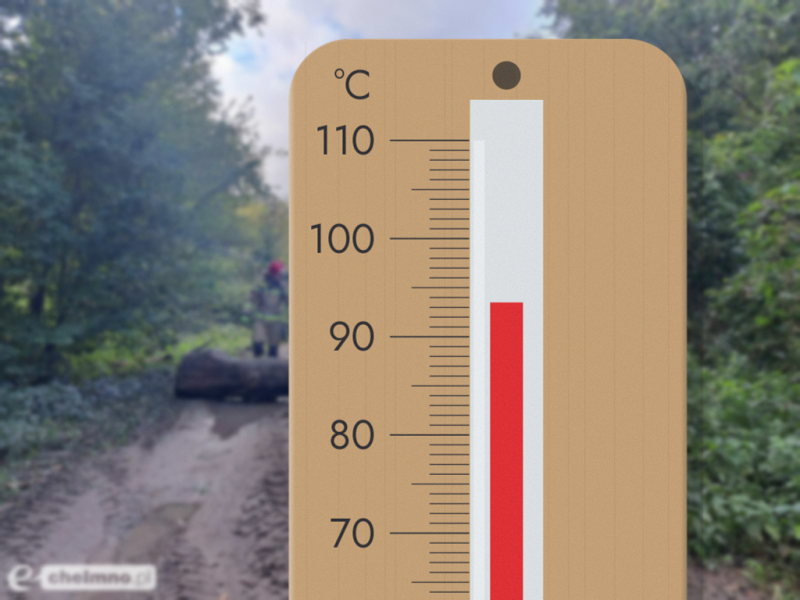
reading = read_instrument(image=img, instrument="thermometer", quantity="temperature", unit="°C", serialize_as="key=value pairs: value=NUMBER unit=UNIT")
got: value=93.5 unit=°C
